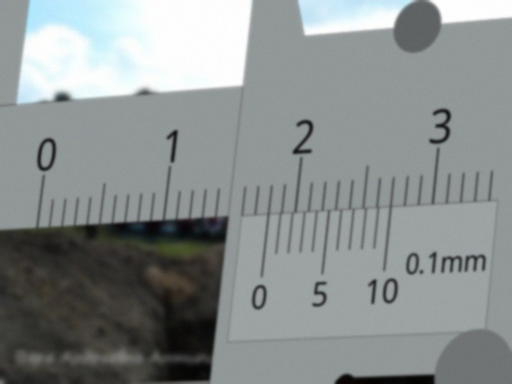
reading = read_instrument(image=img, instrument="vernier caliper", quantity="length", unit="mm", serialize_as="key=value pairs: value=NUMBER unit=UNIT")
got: value=18.0 unit=mm
